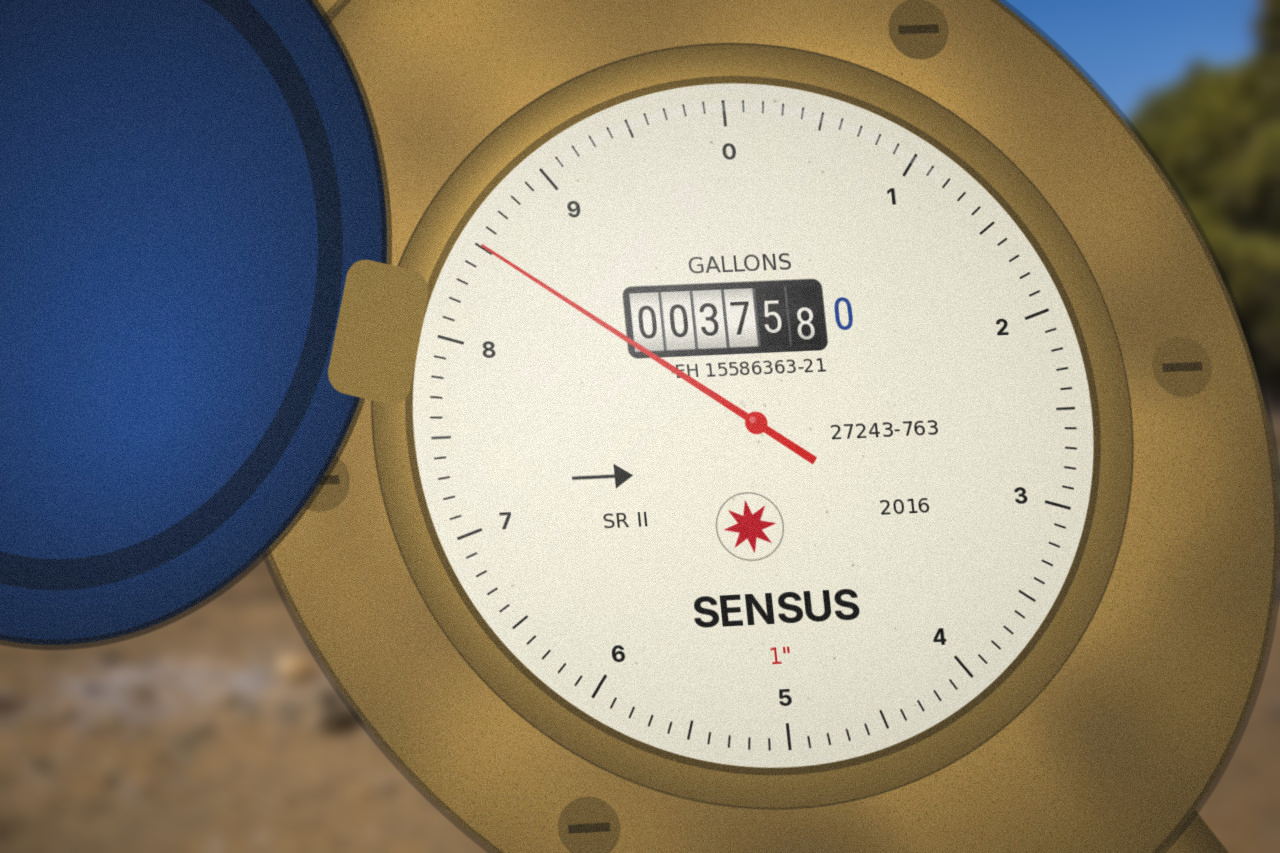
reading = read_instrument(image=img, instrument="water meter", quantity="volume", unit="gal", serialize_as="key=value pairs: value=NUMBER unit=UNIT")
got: value=37578.5 unit=gal
